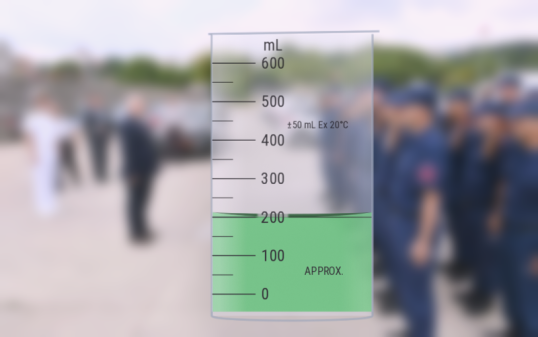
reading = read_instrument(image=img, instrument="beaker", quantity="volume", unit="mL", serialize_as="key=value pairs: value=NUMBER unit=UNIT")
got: value=200 unit=mL
